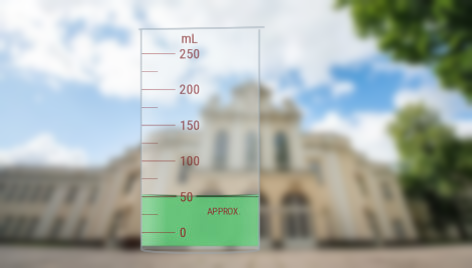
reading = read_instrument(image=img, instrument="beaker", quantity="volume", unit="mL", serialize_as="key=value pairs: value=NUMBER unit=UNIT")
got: value=50 unit=mL
